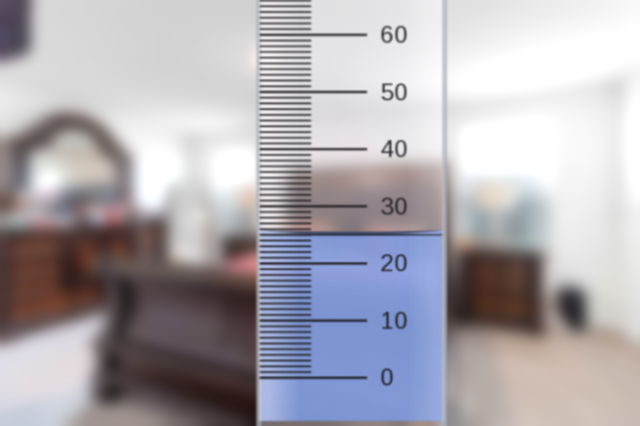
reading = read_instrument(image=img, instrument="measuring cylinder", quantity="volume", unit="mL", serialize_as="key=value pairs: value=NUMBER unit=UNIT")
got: value=25 unit=mL
